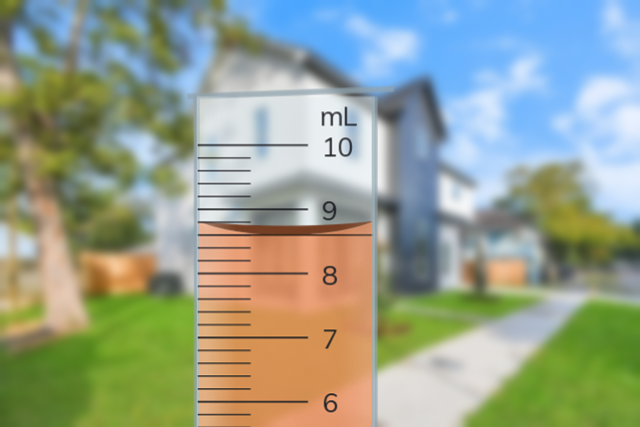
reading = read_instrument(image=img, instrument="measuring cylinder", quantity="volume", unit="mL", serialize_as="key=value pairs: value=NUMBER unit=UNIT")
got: value=8.6 unit=mL
